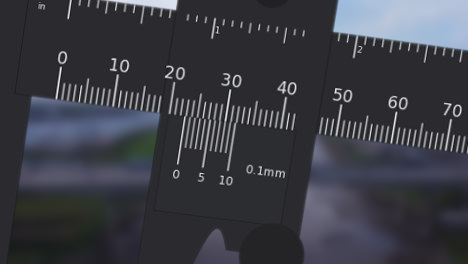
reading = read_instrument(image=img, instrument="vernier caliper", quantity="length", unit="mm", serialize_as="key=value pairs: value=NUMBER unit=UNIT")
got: value=22.8 unit=mm
